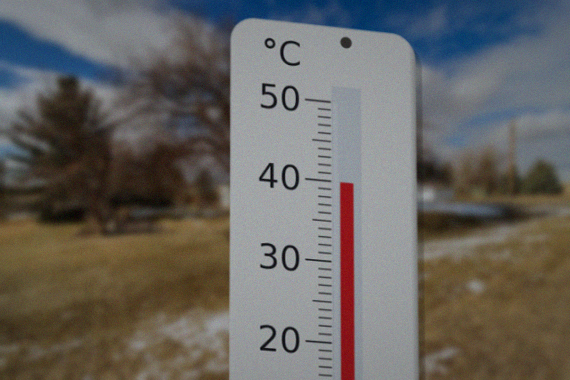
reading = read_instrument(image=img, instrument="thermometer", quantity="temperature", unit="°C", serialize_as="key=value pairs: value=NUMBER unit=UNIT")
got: value=40 unit=°C
